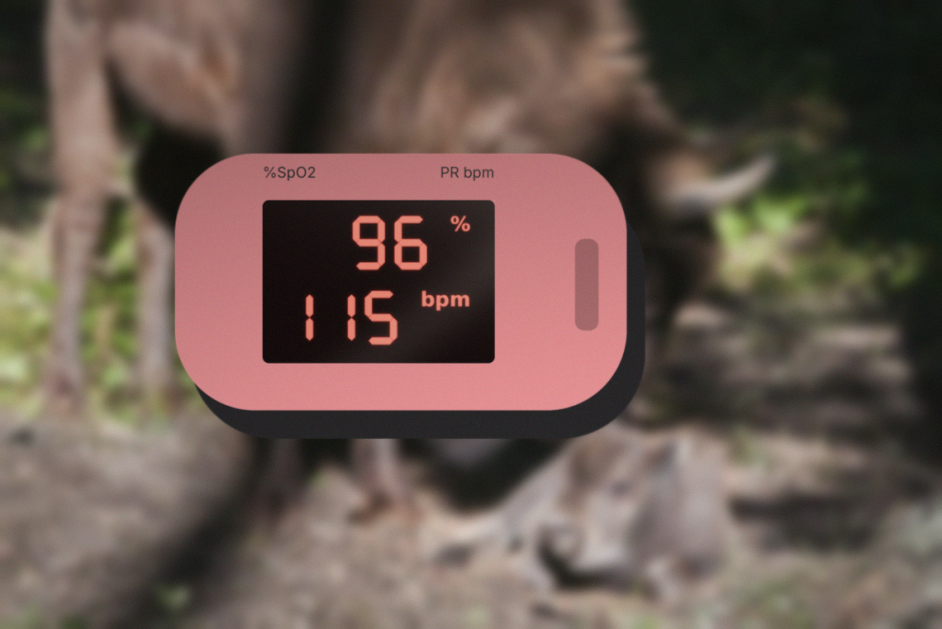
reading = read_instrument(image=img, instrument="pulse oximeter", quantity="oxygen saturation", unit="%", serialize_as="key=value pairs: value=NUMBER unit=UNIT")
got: value=96 unit=%
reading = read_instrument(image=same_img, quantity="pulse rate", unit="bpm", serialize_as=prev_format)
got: value=115 unit=bpm
